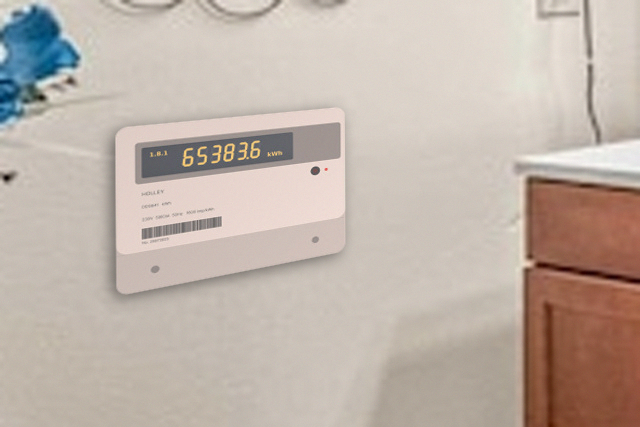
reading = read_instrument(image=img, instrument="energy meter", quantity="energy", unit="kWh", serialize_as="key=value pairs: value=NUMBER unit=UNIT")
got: value=65383.6 unit=kWh
